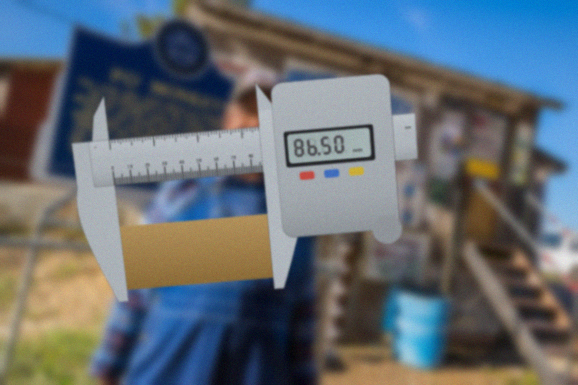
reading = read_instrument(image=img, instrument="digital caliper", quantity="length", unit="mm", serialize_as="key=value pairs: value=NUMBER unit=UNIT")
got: value=86.50 unit=mm
